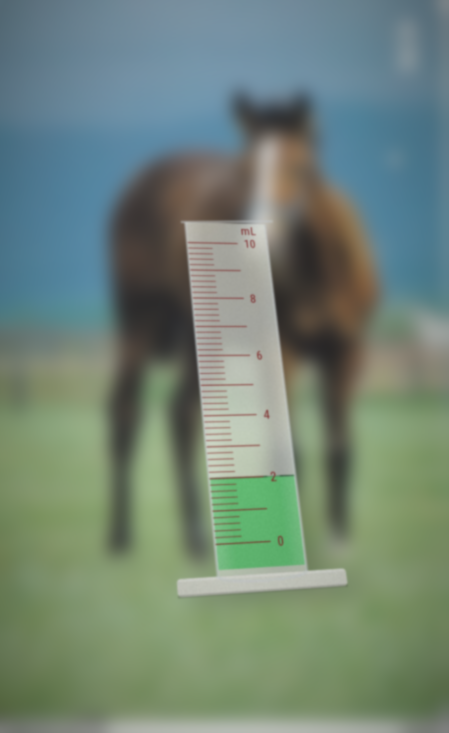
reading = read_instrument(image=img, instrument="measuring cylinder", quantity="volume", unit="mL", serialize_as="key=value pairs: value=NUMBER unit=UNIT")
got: value=2 unit=mL
